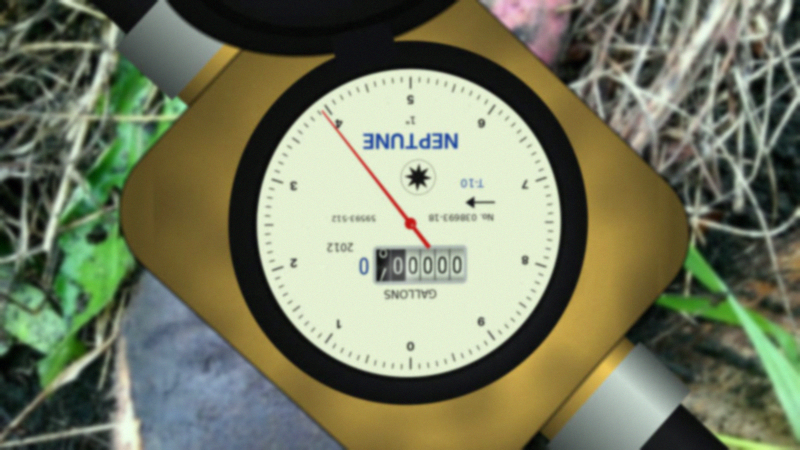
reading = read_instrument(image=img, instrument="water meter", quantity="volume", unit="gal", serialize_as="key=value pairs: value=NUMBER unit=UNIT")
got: value=73.9 unit=gal
